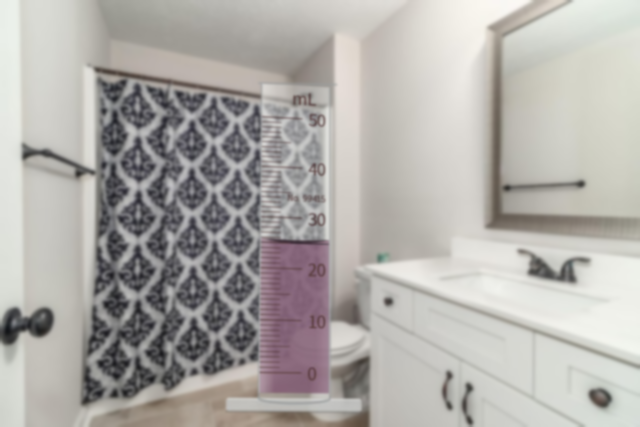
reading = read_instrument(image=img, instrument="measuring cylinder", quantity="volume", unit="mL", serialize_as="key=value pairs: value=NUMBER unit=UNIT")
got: value=25 unit=mL
